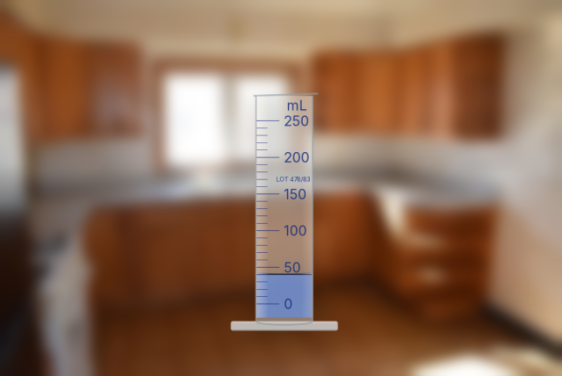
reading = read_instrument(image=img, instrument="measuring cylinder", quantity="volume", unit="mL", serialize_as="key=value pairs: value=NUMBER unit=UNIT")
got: value=40 unit=mL
